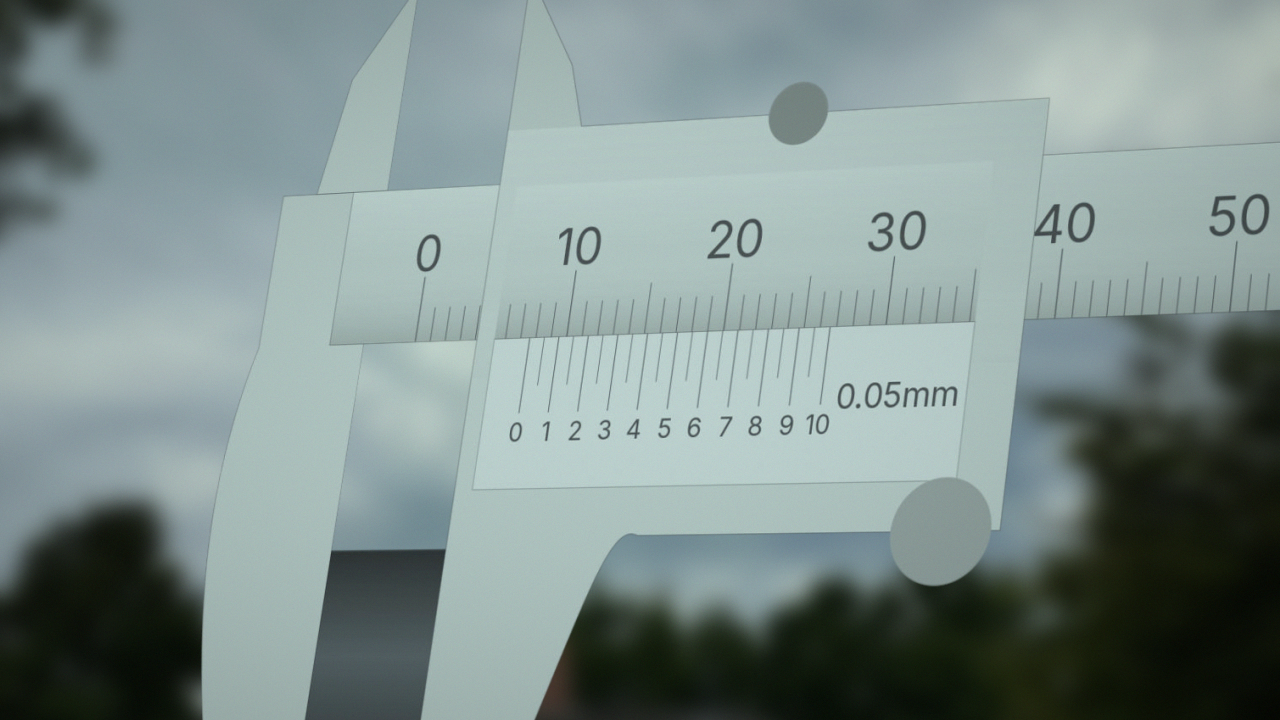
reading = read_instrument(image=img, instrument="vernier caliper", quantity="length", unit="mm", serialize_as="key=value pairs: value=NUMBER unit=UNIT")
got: value=7.6 unit=mm
